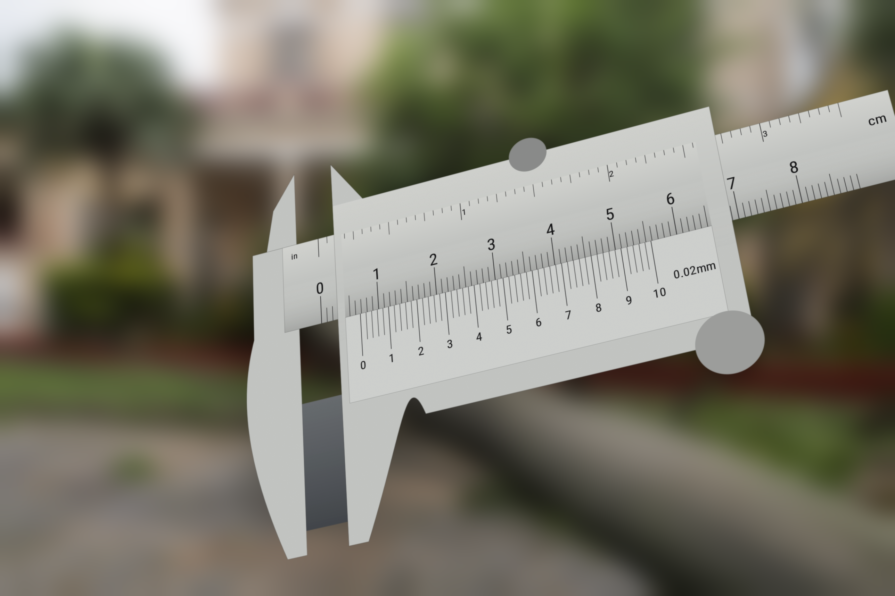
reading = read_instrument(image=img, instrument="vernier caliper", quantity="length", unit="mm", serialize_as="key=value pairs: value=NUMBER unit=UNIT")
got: value=6.8 unit=mm
